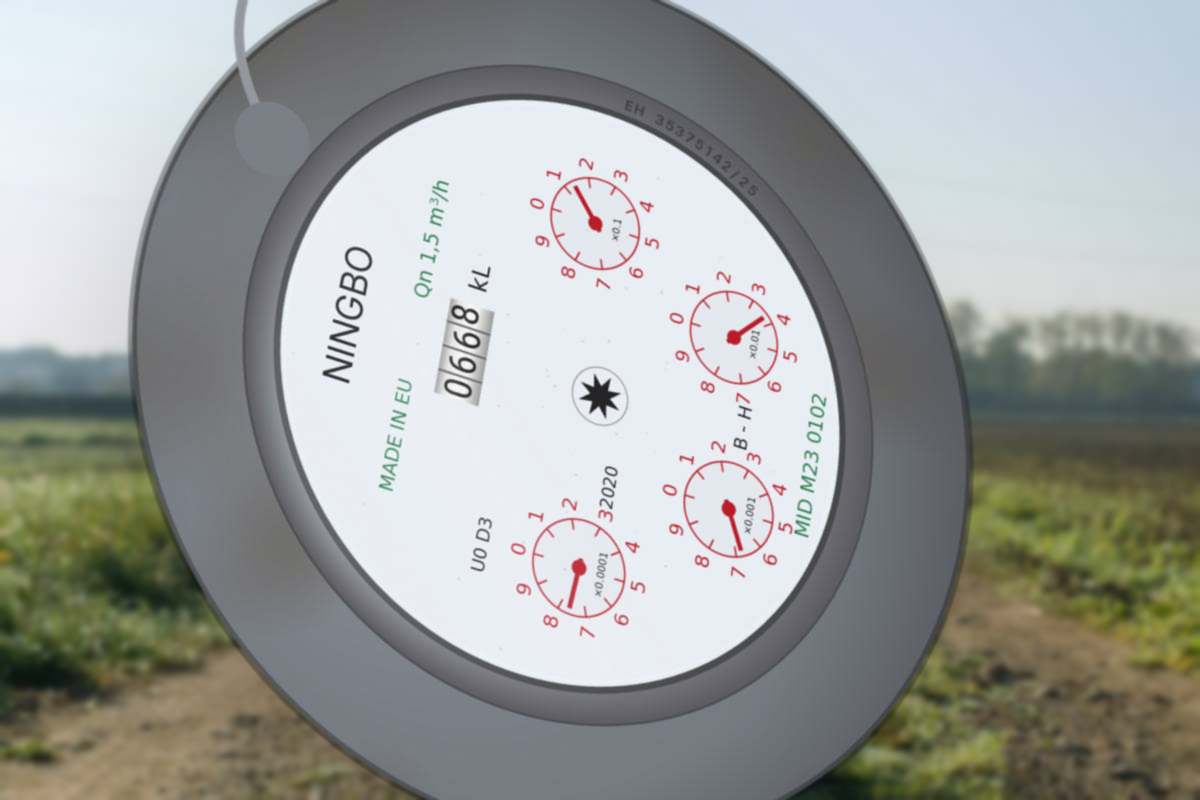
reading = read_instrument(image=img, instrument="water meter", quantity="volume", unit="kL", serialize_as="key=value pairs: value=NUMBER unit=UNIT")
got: value=668.1367 unit=kL
